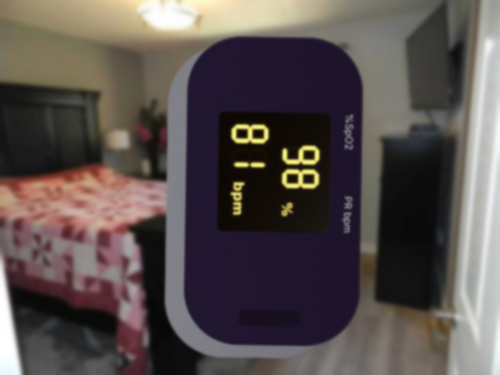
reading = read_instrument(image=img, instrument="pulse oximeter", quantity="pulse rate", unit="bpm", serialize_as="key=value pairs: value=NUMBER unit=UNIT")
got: value=81 unit=bpm
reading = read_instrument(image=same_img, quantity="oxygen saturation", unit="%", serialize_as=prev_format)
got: value=98 unit=%
